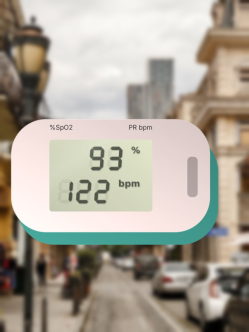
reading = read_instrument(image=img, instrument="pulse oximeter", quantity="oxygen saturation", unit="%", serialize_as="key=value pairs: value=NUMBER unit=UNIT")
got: value=93 unit=%
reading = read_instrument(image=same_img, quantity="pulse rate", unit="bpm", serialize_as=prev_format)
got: value=122 unit=bpm
